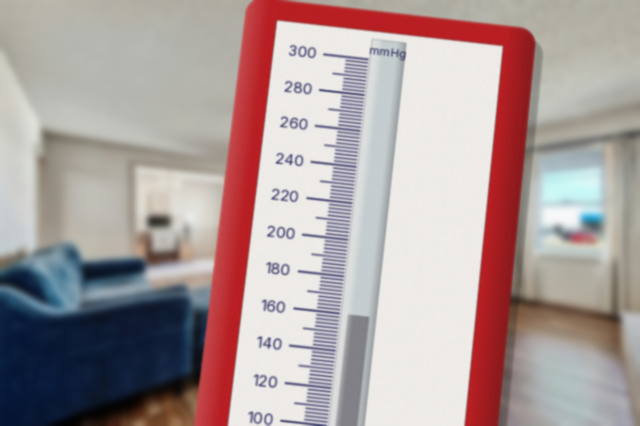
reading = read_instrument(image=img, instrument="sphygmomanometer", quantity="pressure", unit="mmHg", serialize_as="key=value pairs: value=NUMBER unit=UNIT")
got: value=160 unit=mmHg
